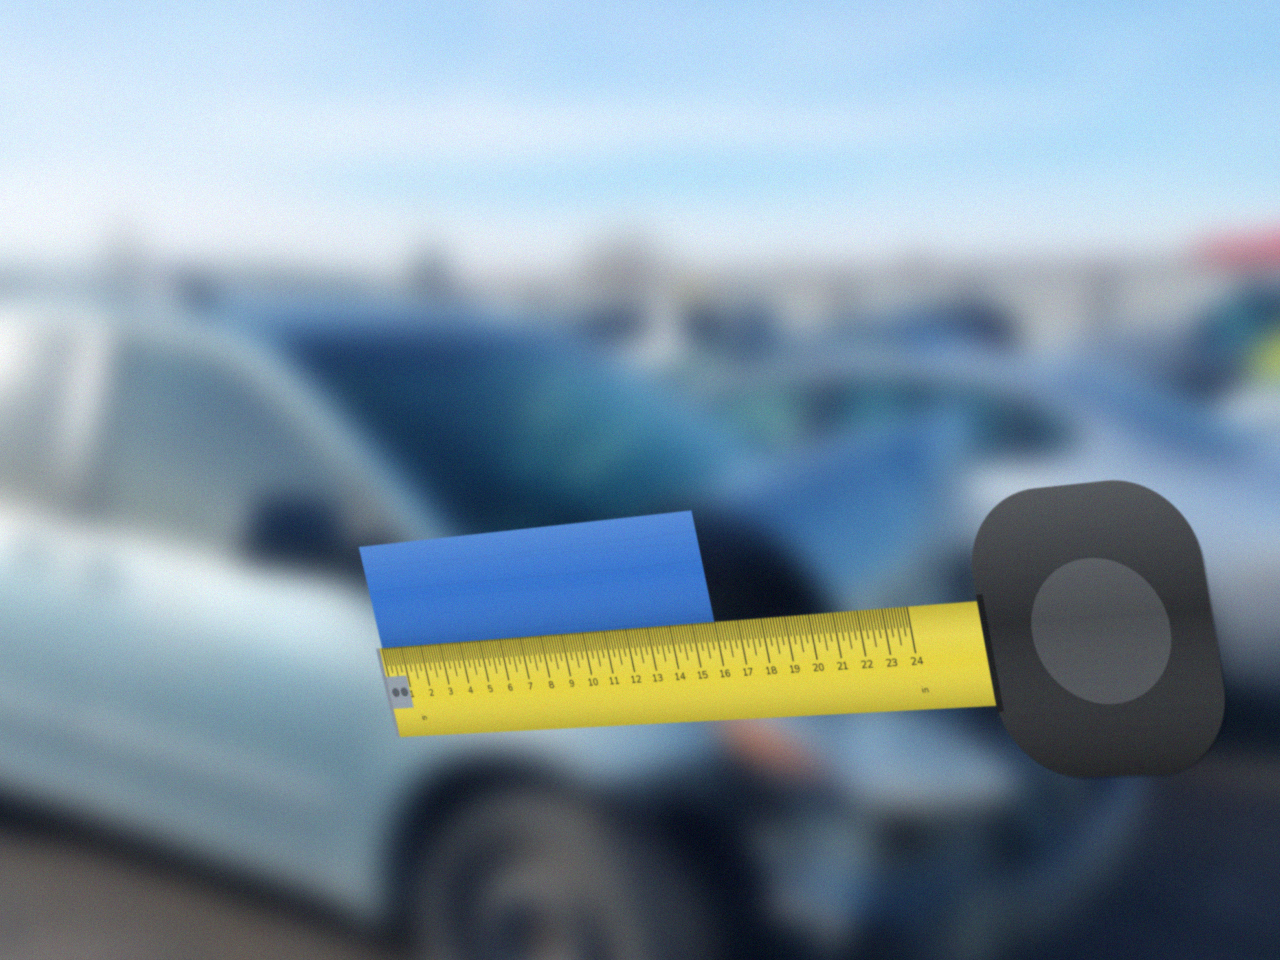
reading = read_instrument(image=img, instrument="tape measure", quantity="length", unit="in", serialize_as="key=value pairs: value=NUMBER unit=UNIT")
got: value=16 unit=in
